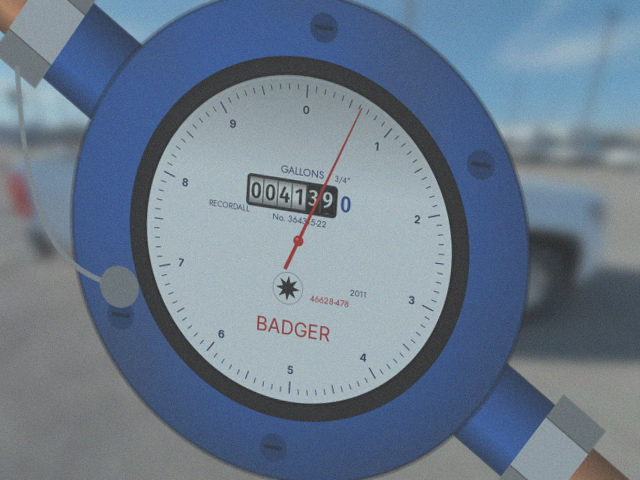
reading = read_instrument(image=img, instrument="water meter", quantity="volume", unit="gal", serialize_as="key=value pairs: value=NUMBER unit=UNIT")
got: value=41390.6 unit=gal
